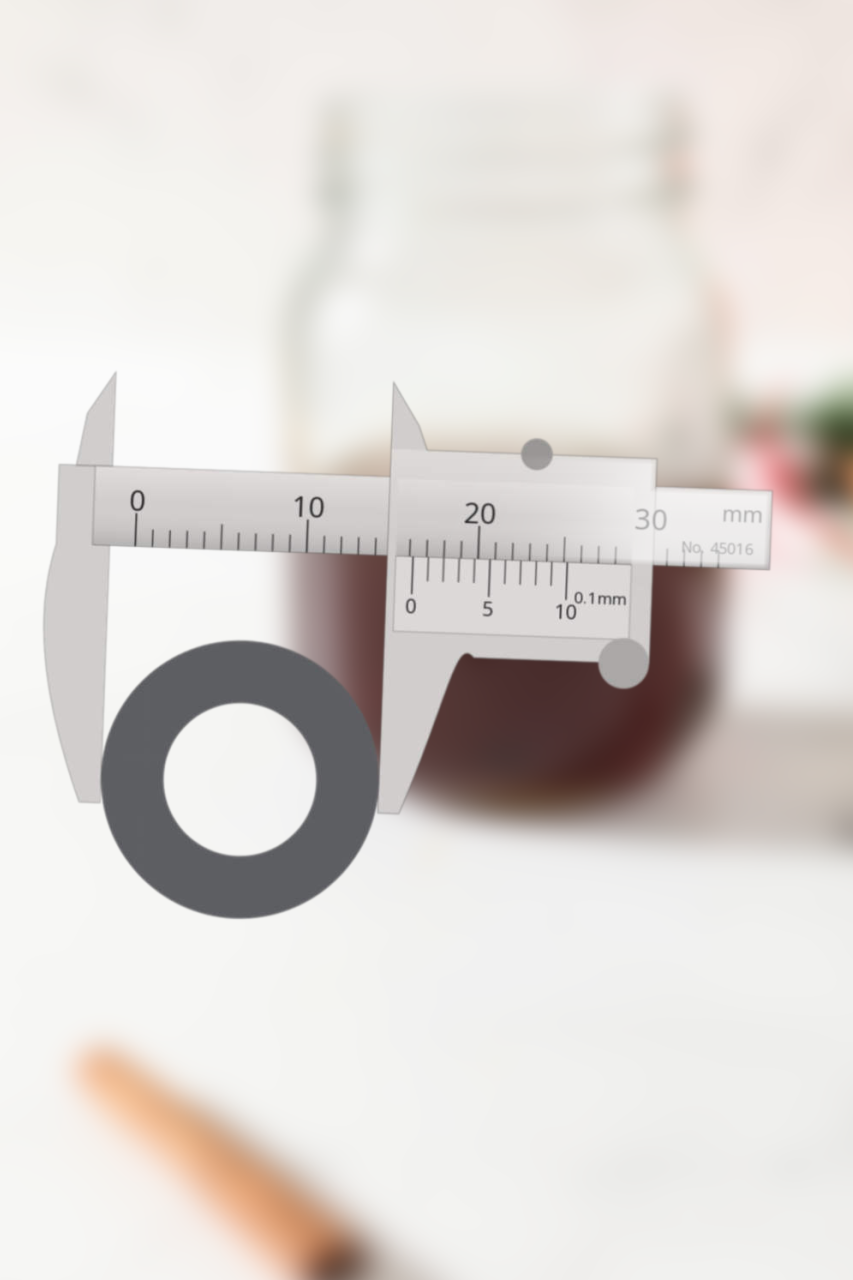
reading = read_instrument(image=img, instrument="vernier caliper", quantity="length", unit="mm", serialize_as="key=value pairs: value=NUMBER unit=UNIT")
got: value=16.2 unit=mm
